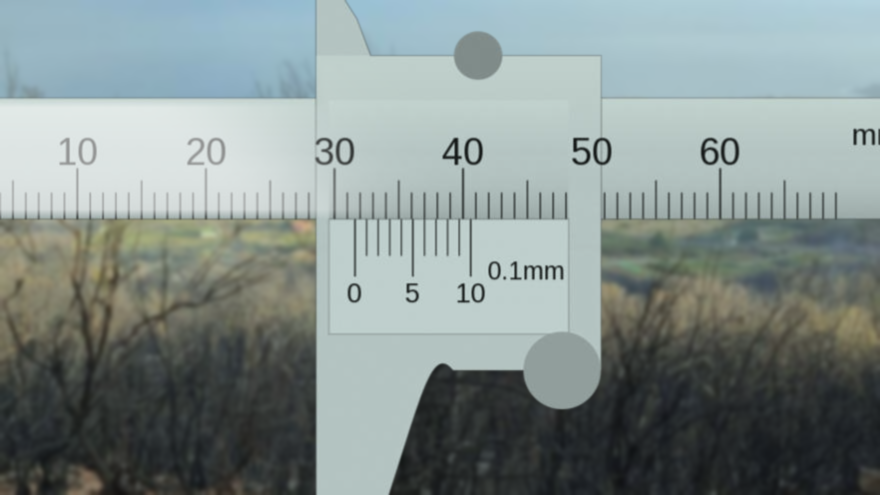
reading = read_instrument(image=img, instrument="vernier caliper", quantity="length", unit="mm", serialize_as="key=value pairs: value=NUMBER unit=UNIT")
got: value=31.6 unit=mm
